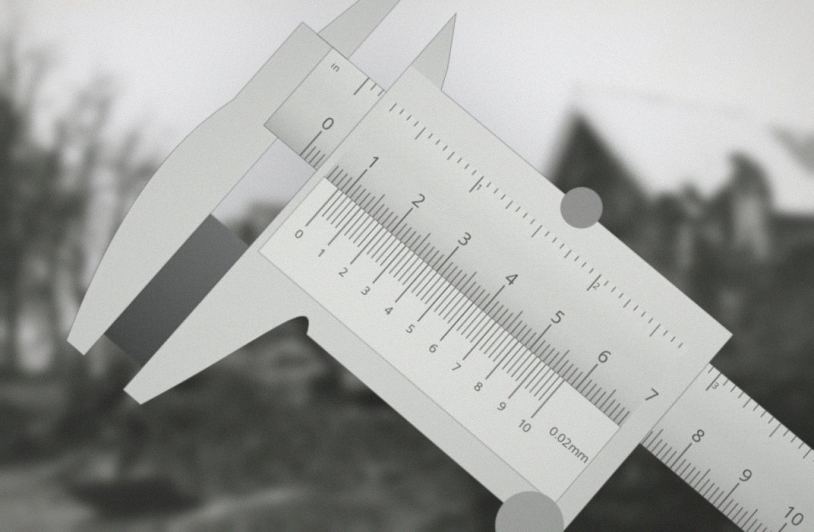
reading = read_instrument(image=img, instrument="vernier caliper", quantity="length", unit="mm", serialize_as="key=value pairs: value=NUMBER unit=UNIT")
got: value=8.6 unit=mm
